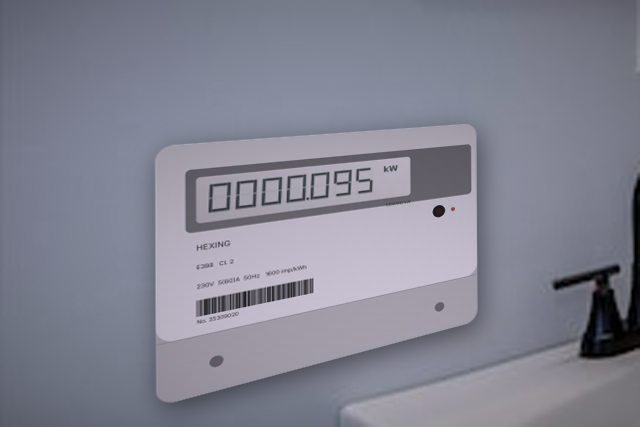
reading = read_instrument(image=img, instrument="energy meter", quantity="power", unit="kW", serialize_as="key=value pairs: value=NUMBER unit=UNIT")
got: value=0.095 unit=kW
